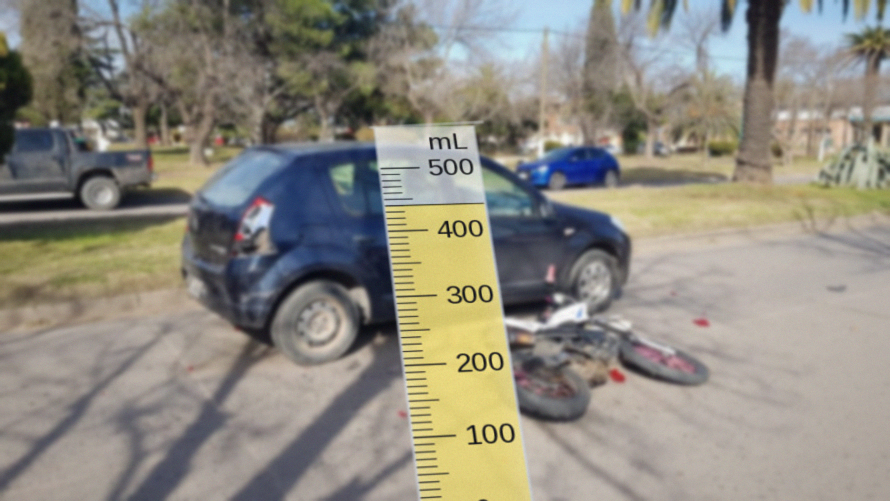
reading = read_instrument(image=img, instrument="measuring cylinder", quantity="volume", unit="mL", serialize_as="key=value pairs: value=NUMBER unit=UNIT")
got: value=440 unit=mL
